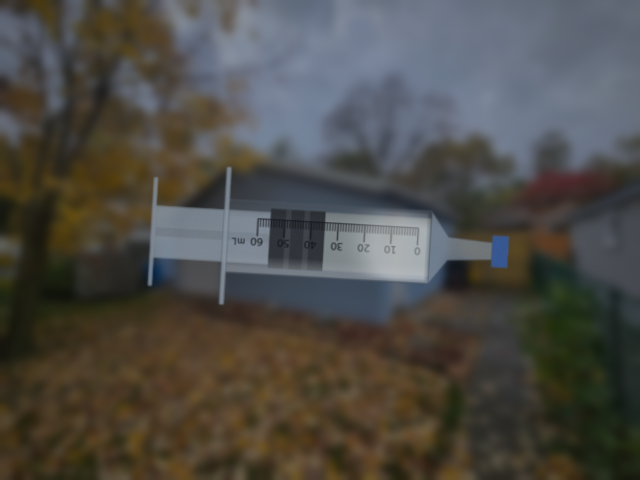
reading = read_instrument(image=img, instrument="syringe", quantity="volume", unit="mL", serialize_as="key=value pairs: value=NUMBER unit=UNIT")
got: value=35 unit=mL
